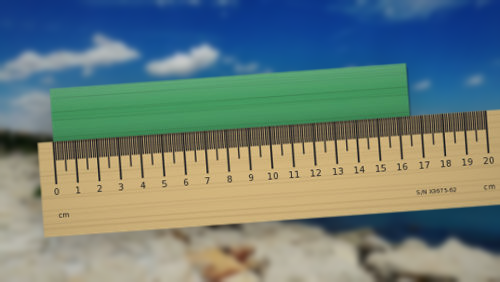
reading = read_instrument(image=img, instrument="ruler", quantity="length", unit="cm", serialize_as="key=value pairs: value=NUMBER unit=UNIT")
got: value=16.5 unit=cm
